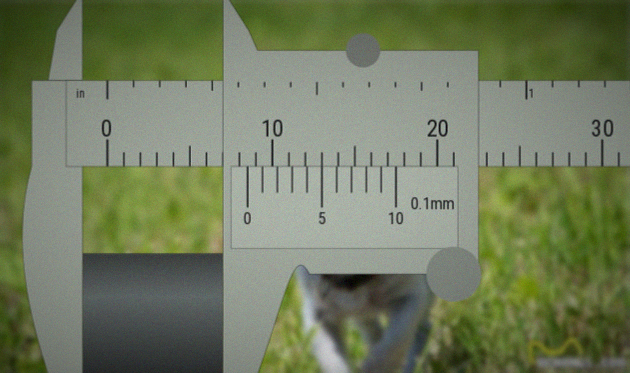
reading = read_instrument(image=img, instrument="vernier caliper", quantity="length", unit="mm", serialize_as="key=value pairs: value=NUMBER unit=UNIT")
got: value=8.5 unit=mm
